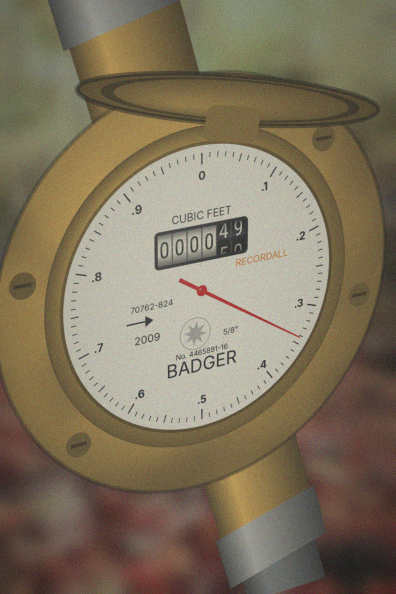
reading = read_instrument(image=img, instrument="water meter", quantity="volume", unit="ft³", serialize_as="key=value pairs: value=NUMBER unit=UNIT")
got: value=49.34 unit=ft³
